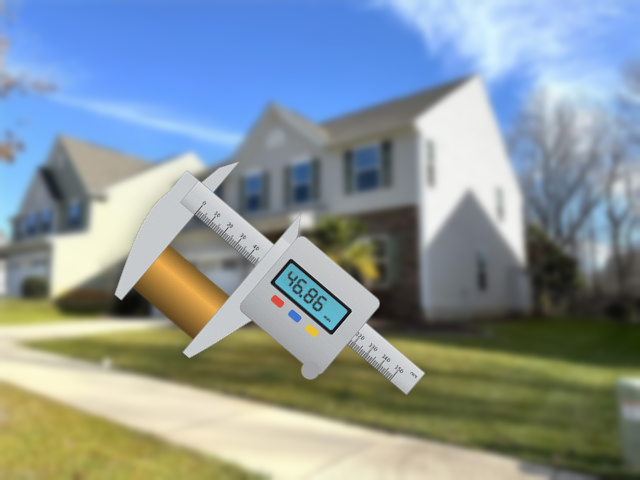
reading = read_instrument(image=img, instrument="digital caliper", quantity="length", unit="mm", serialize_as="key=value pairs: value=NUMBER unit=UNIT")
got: value=46.86 unit=mm
